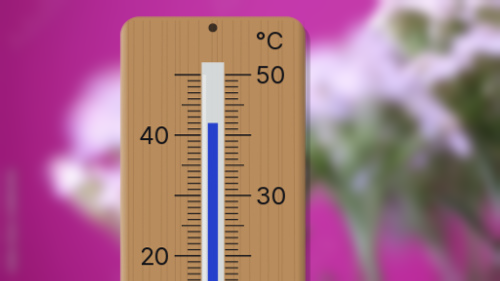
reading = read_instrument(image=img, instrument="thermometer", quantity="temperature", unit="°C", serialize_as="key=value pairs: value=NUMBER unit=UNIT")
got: value=42 unit=°C
